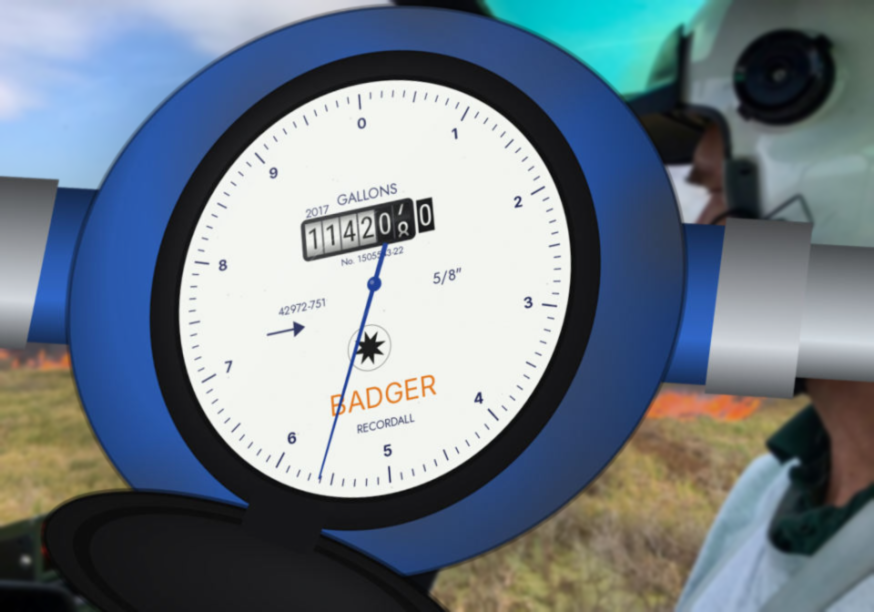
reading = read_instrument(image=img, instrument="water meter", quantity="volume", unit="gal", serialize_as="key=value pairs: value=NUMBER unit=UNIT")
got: value=1142075.6 unit=gal
